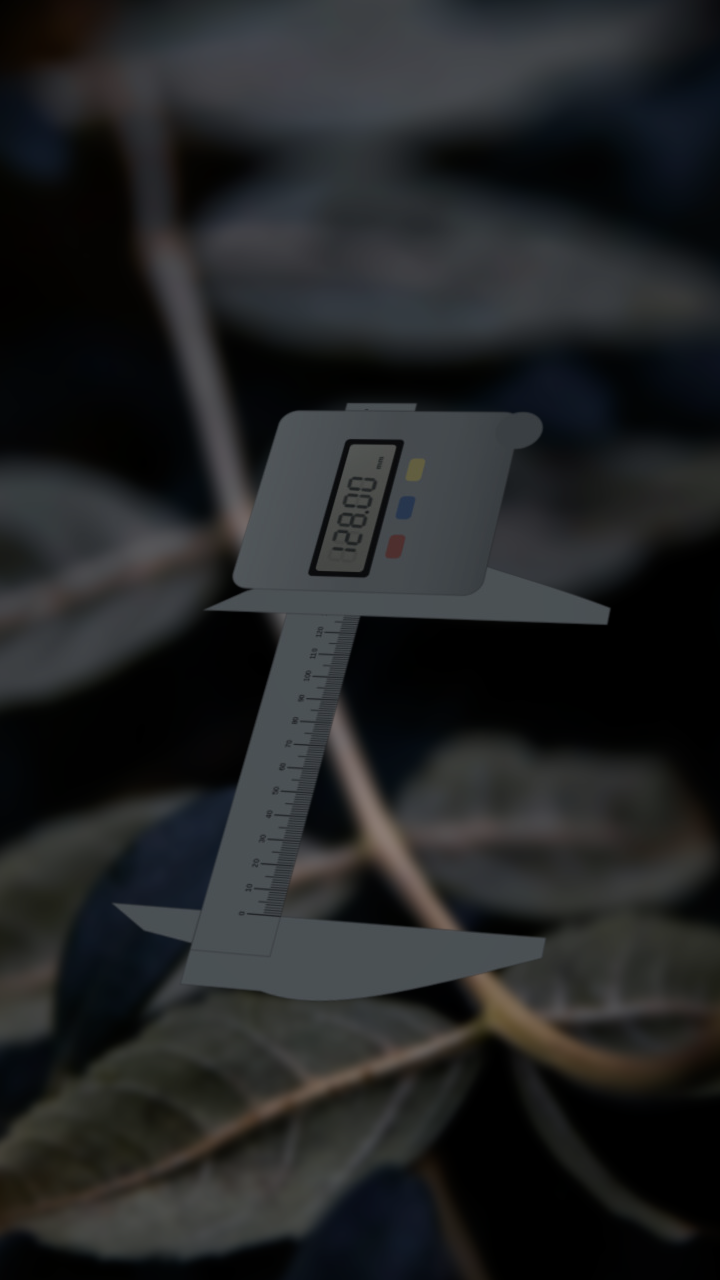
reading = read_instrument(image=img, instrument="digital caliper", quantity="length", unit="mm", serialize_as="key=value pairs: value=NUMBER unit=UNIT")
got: value=128.00 unit=mm
